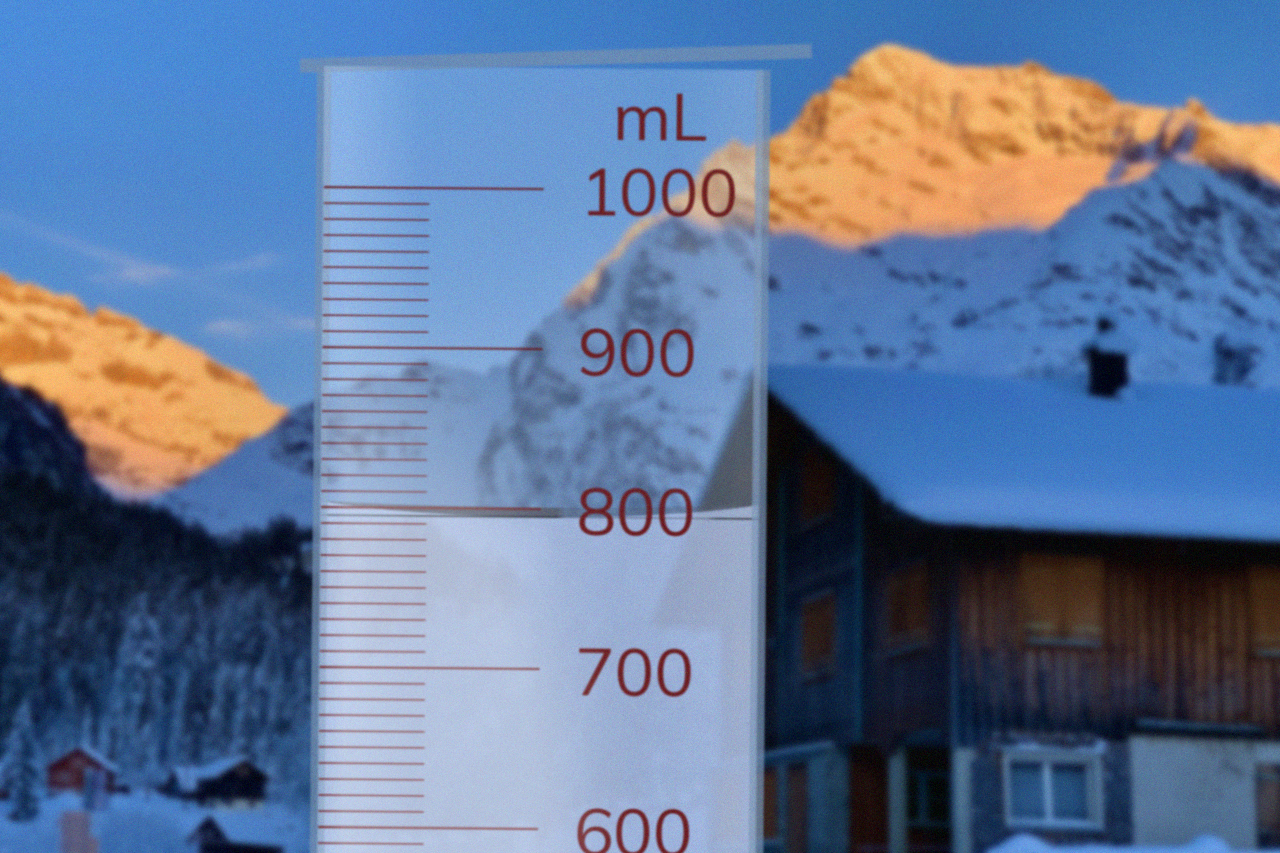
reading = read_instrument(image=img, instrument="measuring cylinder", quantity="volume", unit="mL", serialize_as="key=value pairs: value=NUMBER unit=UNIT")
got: value=795 unit=mL
